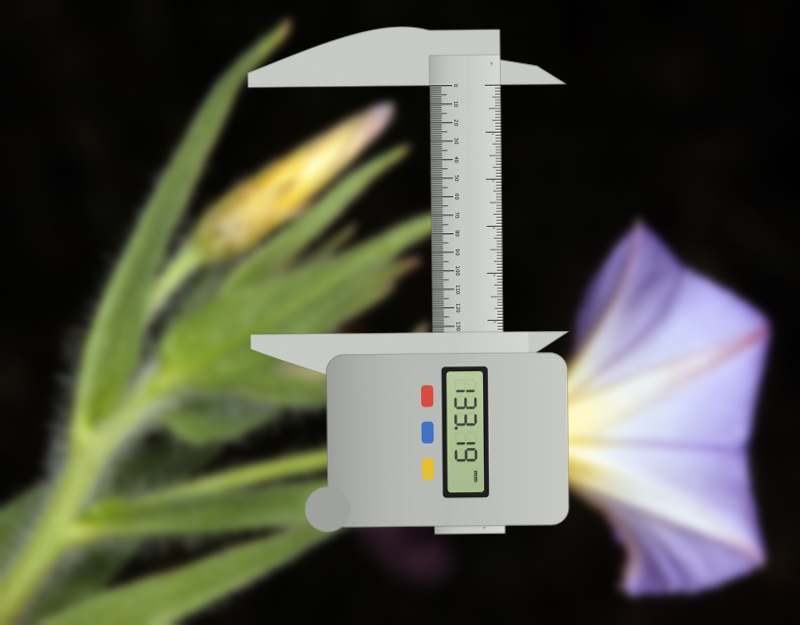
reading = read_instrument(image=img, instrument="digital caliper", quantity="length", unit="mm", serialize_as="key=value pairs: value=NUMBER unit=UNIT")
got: value=133.19 unit=mm
